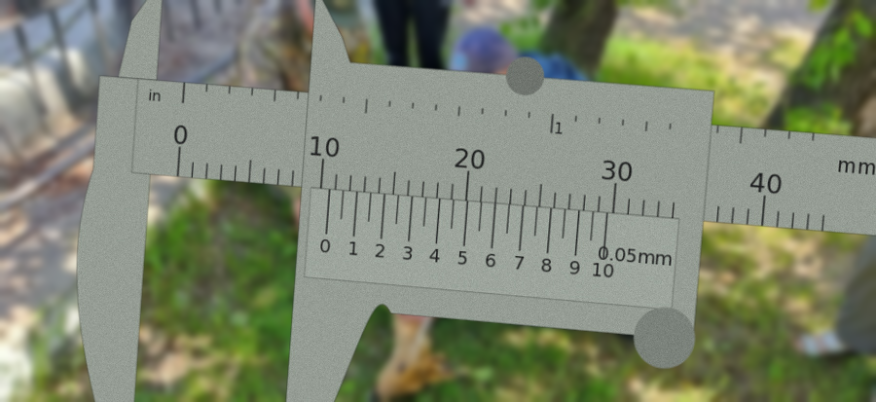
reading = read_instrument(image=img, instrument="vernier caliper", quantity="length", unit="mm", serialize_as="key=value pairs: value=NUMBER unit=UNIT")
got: value=10.6 unit=mm
